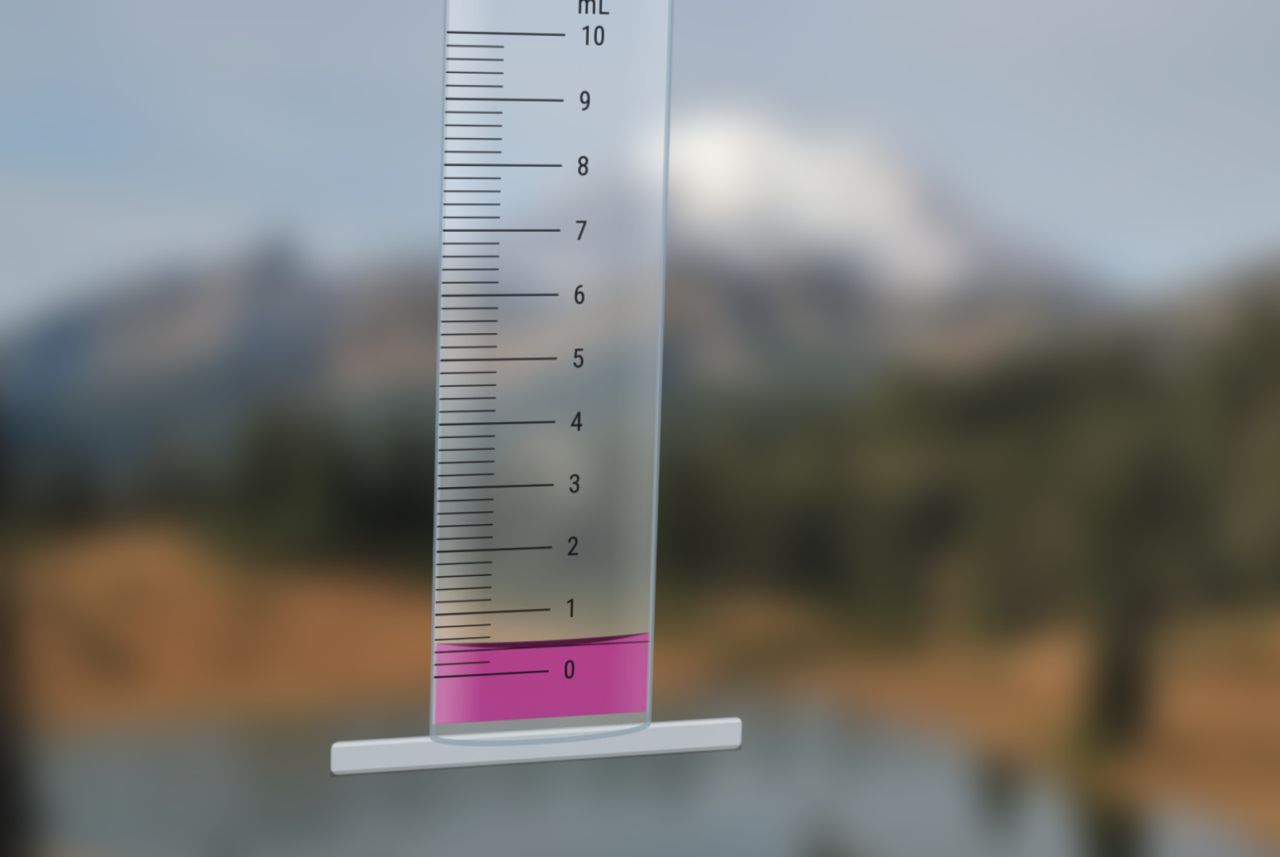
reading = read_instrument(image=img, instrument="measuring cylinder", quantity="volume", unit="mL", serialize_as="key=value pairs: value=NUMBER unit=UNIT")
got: value=0.4 unit=mL
